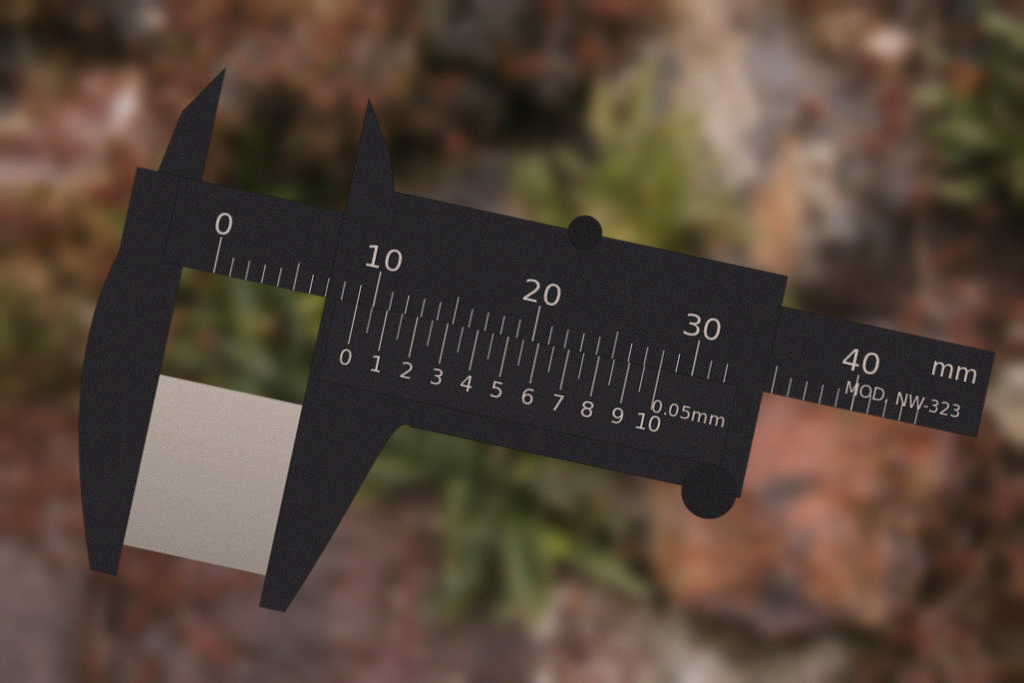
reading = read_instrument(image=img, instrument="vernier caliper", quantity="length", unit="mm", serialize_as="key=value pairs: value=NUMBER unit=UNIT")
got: value=9.0 unit=mm
